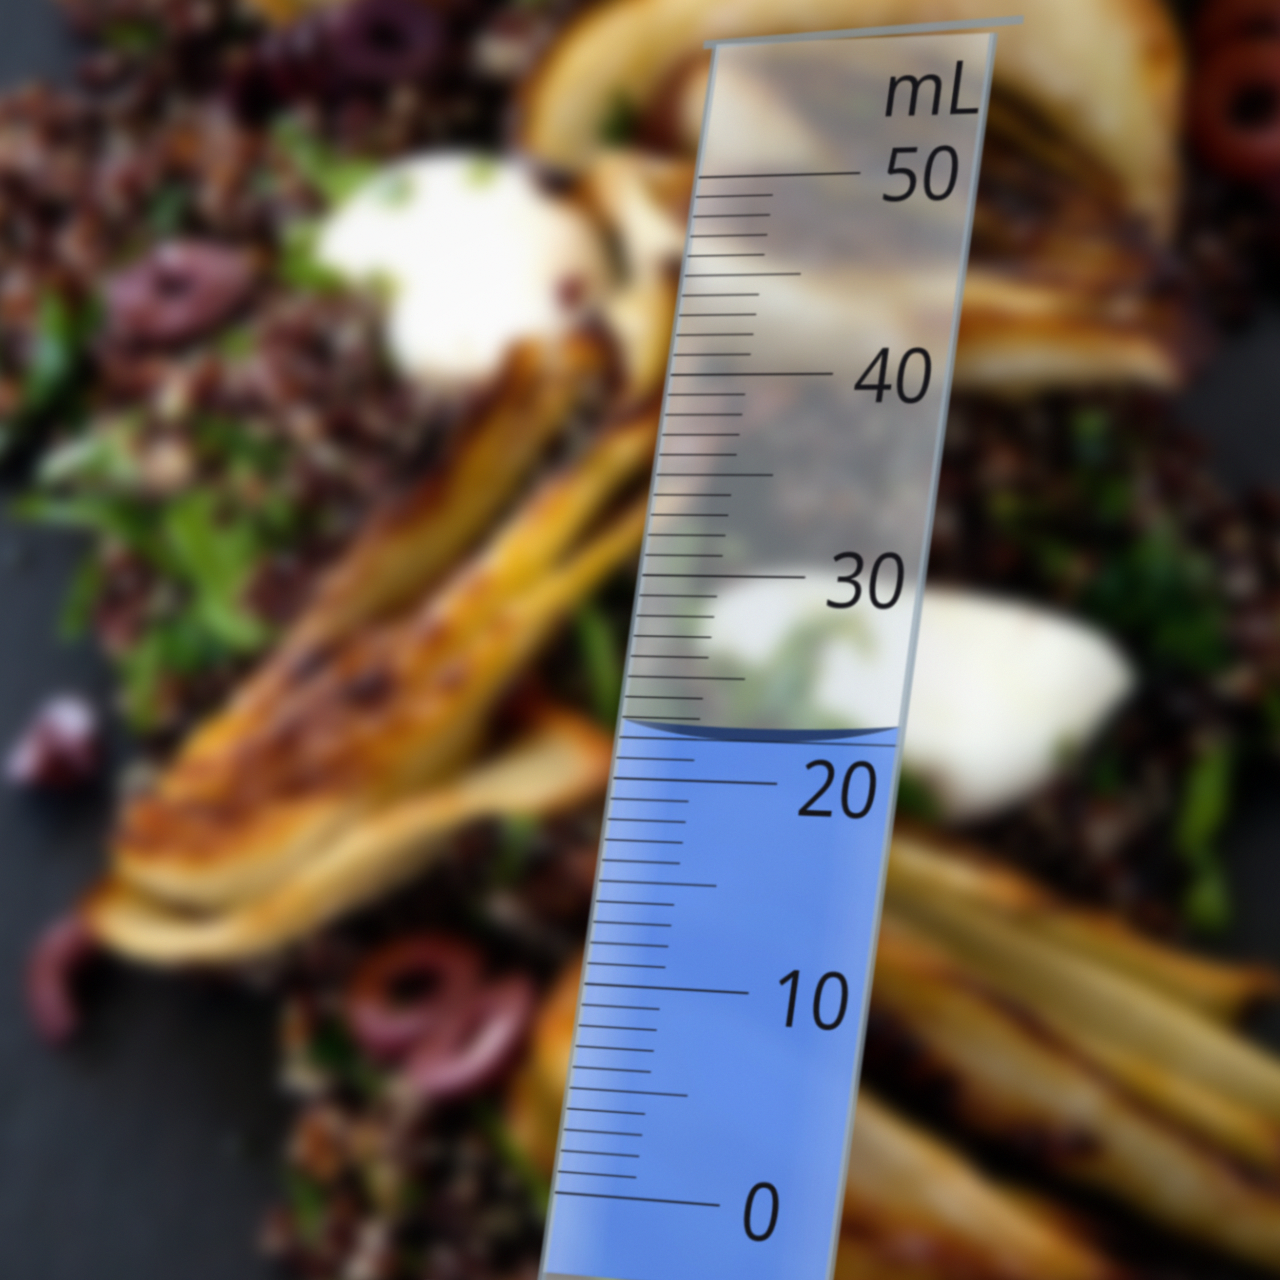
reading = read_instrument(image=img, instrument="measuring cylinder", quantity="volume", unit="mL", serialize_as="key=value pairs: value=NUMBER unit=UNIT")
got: value=22 unit=mL
